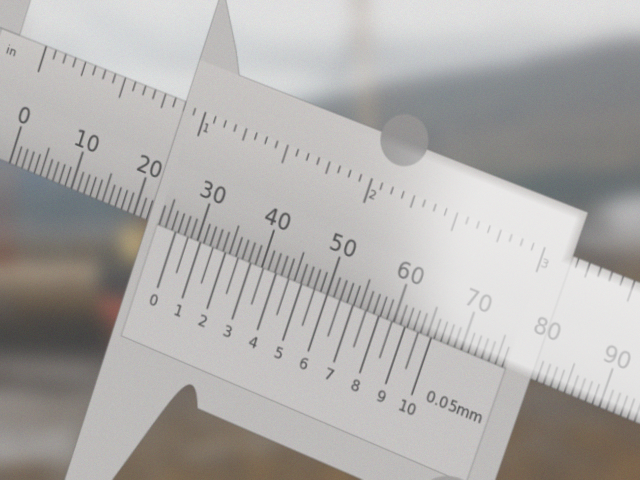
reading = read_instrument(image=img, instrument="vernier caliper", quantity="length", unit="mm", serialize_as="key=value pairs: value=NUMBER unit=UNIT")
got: value=26.6 unit=mm
